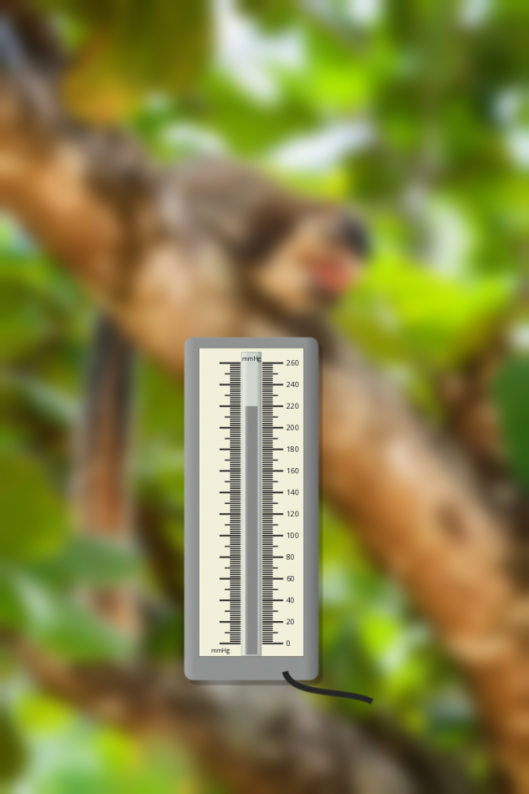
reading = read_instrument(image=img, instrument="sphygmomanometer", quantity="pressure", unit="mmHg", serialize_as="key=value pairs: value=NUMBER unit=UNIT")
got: value=220 unit=mmHg
